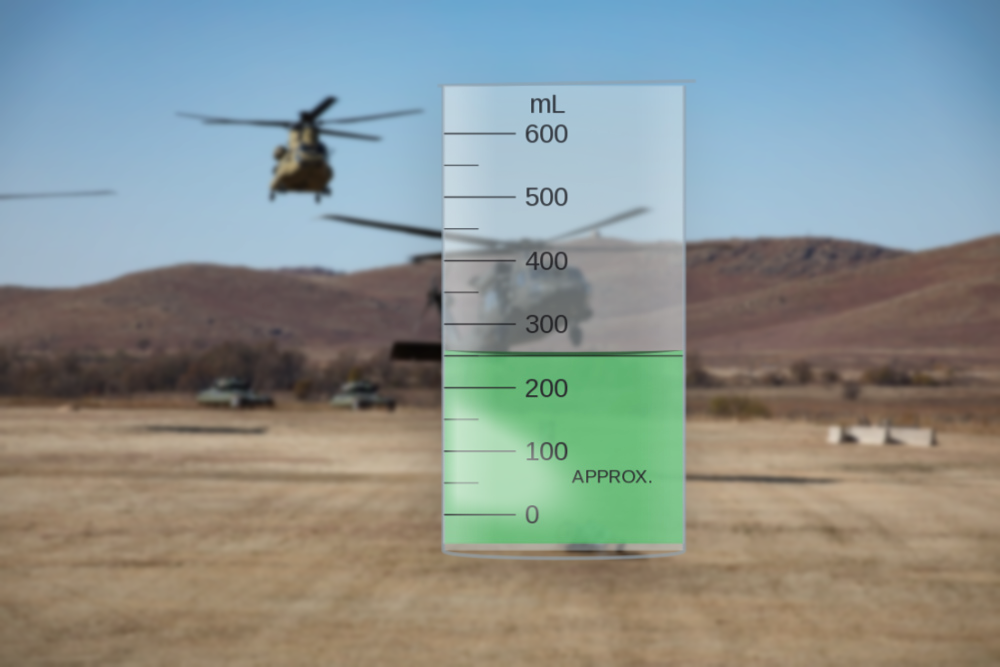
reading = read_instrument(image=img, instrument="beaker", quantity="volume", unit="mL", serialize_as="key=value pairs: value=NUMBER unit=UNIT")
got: value=250 unit=mL
